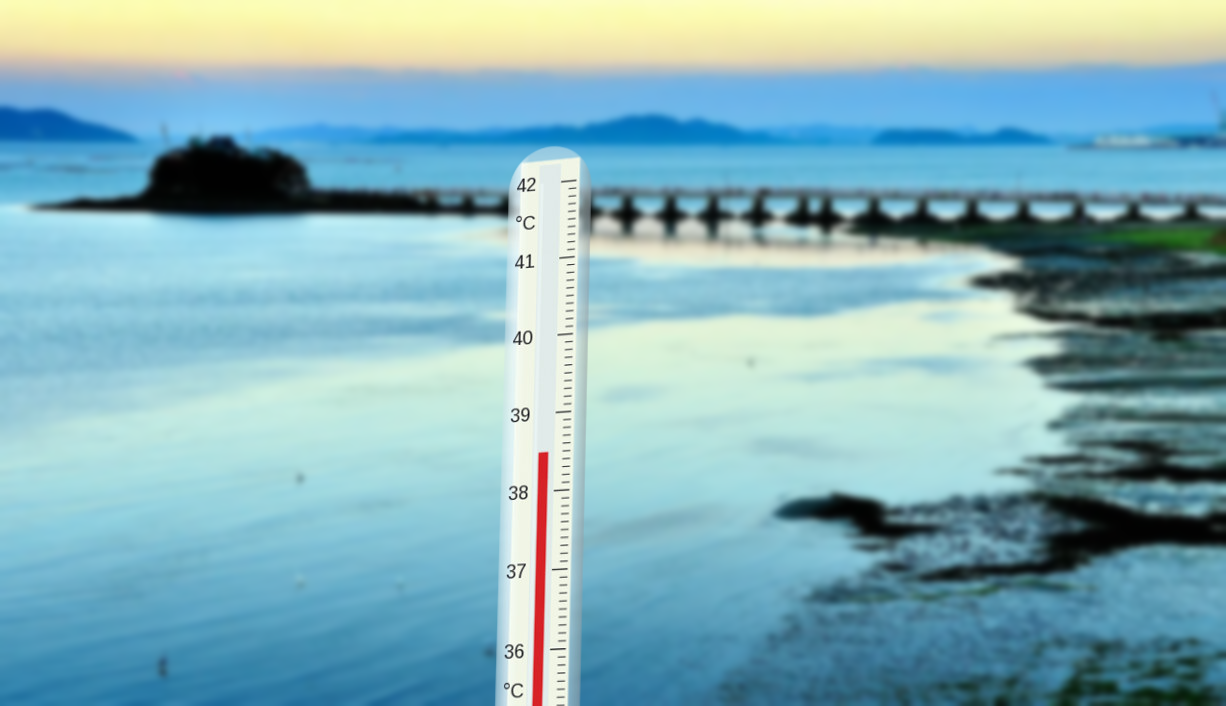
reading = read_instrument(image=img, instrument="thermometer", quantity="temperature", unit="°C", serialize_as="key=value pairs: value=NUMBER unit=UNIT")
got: value=38.5 unit=°C
